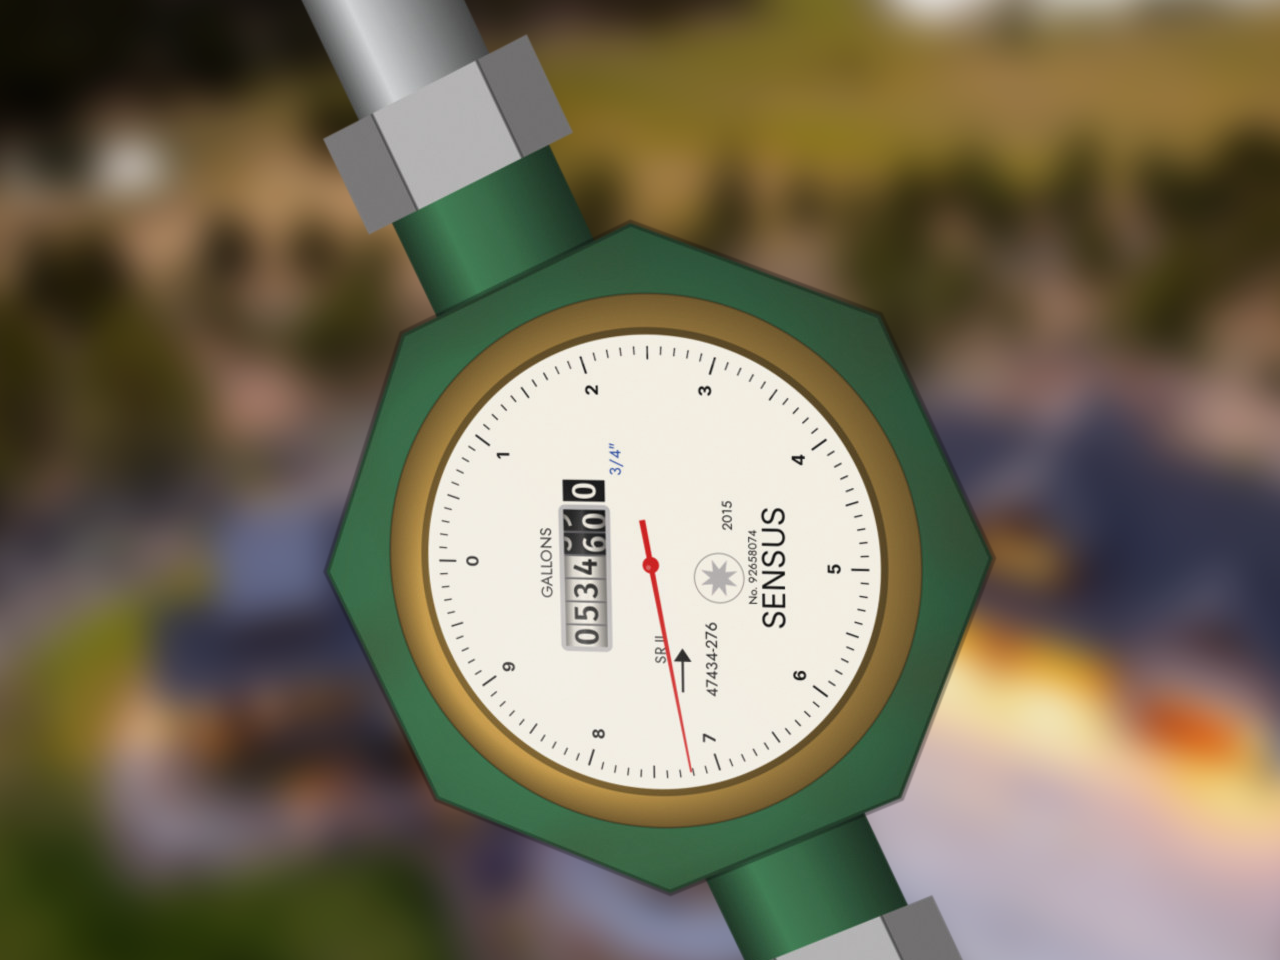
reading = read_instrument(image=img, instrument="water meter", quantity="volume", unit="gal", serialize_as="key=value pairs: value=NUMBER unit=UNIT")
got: value=534597.2 unit=gal
